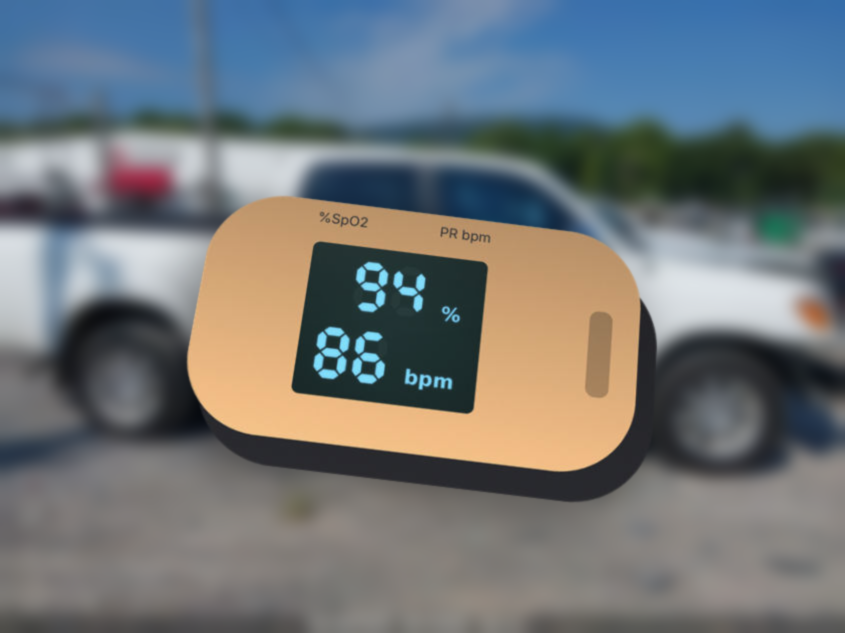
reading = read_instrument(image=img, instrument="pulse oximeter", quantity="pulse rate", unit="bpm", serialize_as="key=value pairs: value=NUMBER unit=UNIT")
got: value=86 unit=bpm
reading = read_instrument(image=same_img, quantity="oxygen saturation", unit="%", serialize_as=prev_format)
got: value=94 unit=%
